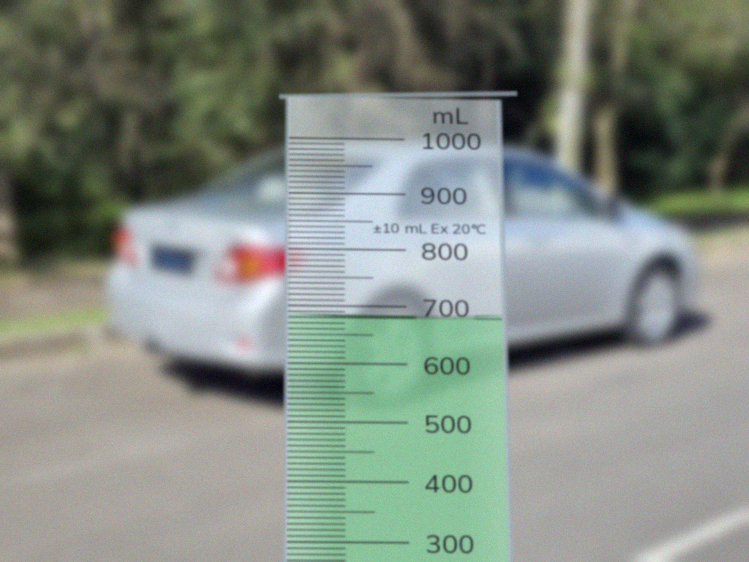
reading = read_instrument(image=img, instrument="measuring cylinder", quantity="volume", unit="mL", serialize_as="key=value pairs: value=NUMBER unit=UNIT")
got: value=680 unit=mL
